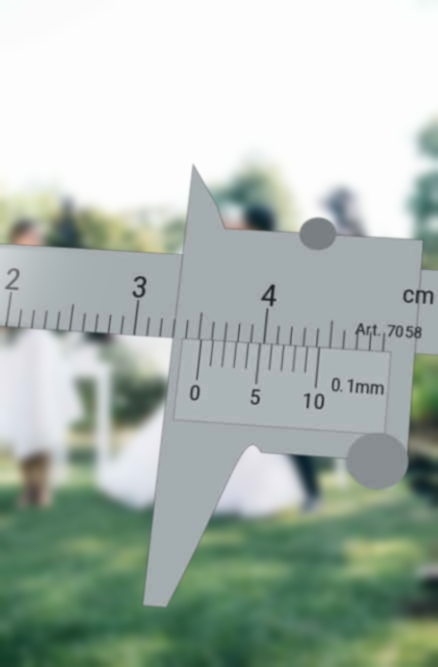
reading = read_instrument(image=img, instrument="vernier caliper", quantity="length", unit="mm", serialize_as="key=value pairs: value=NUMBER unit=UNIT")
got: value=35.2 unit=mm
